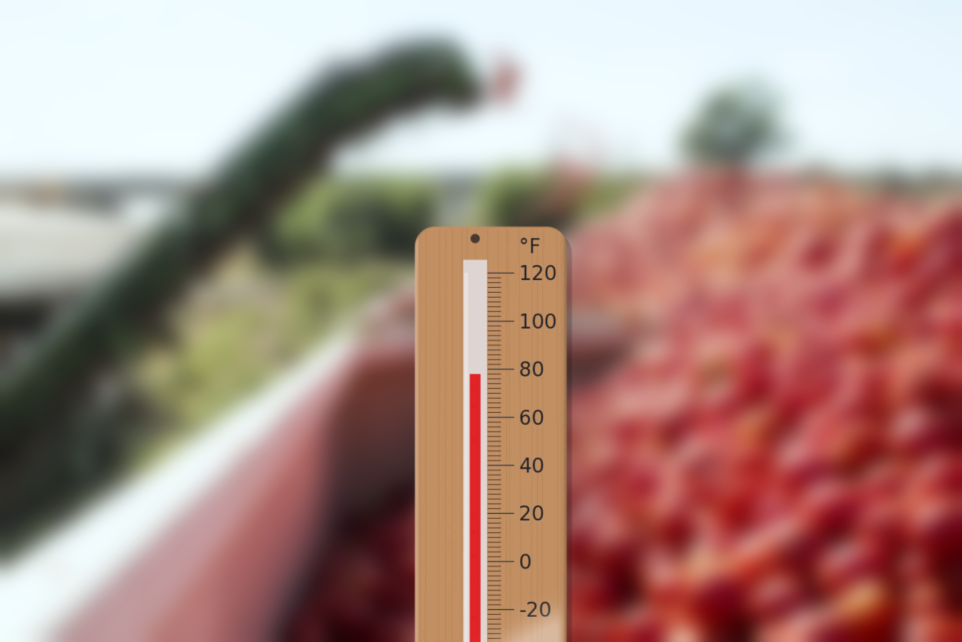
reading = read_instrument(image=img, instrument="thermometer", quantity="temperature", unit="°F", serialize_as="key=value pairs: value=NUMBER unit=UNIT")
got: value=78 unit=°F
